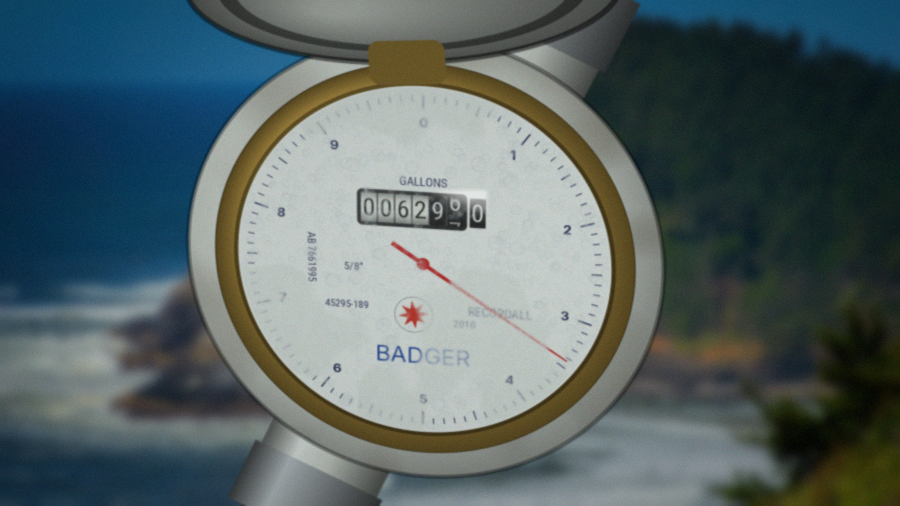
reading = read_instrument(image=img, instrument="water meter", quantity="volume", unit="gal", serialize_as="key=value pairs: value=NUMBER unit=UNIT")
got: value=62963.4 unit=gal
